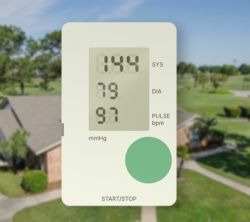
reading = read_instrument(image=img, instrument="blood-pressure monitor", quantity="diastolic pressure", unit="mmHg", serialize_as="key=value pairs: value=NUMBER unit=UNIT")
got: value=79 unit=mmHg
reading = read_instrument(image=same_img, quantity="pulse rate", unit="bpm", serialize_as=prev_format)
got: value=97 unit=bpm
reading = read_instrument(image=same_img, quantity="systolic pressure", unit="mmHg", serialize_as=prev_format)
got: value=144 unit=mmHg
